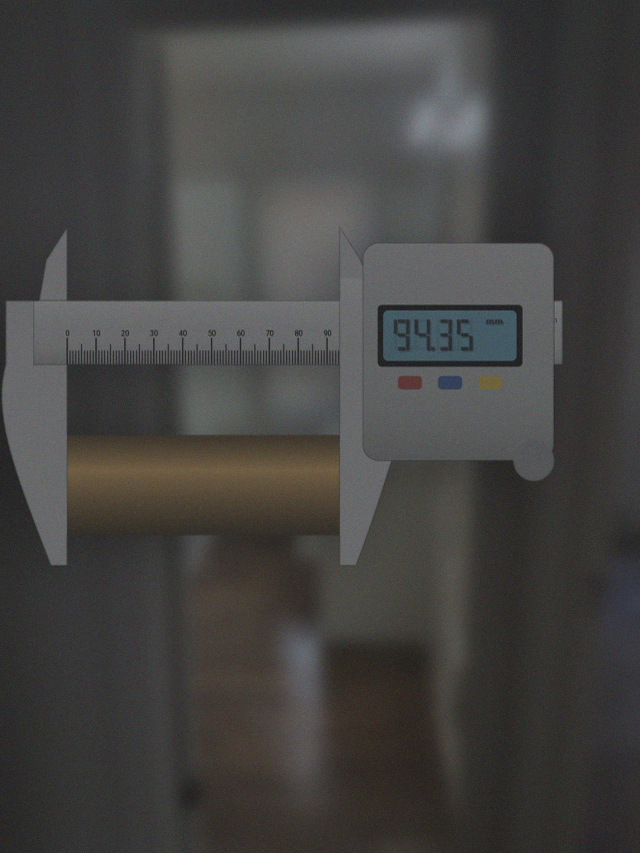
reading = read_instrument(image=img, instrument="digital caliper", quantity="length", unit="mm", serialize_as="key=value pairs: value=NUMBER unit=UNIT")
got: value=94.35 unit=mm
